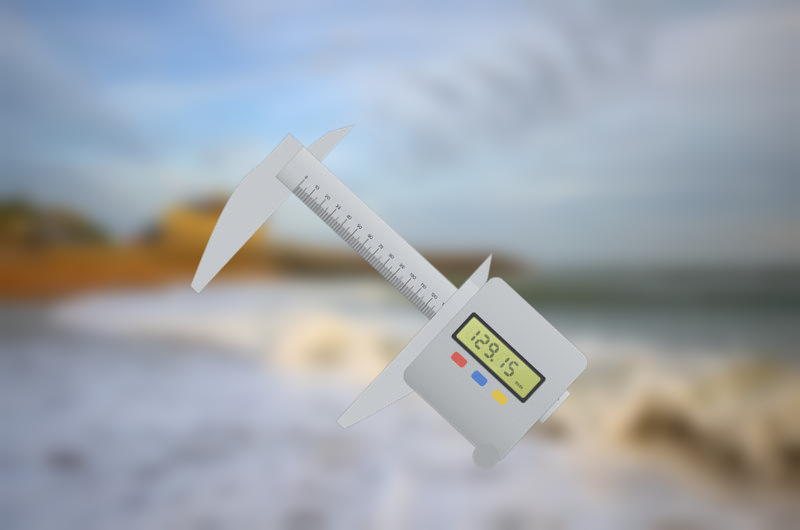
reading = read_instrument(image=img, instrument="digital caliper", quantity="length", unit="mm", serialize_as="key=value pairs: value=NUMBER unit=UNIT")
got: value=129.15 unit=mm
